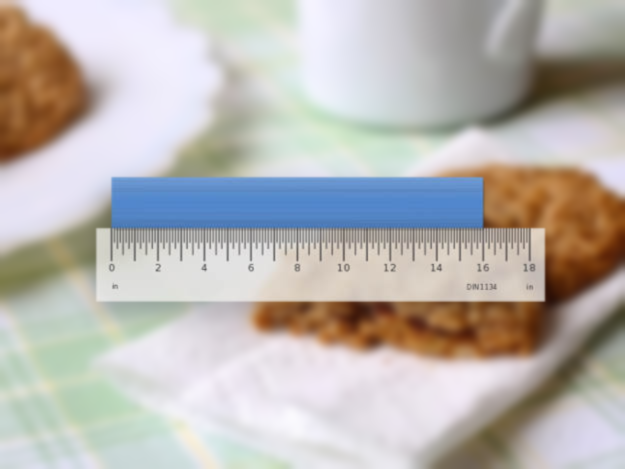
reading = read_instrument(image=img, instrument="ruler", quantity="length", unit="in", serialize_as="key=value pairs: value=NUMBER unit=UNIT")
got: value=16 unit=in
